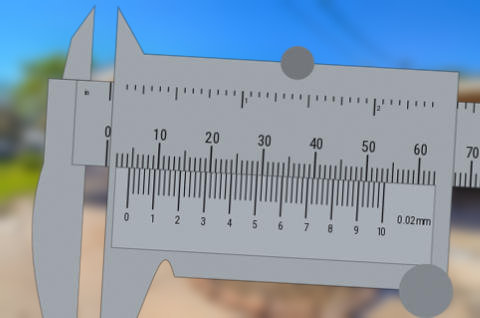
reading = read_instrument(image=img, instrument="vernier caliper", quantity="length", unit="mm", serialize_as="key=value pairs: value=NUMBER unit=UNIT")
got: value=4.5 unit=mm
